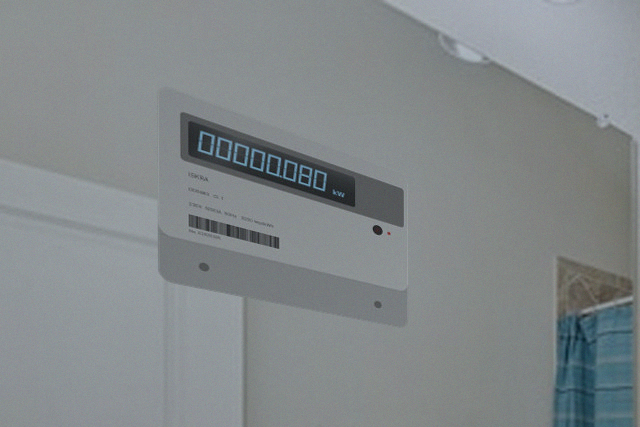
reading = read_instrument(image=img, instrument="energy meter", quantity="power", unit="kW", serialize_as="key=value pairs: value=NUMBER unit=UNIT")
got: value=0.080 unit=kW
